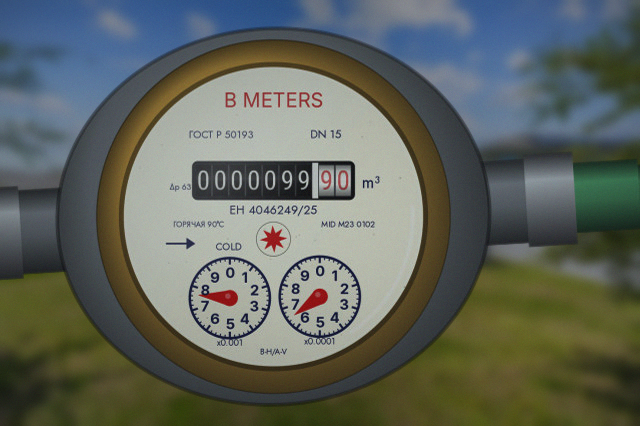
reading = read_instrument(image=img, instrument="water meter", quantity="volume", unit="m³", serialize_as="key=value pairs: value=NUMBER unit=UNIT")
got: value=99.9076 unit=m³
